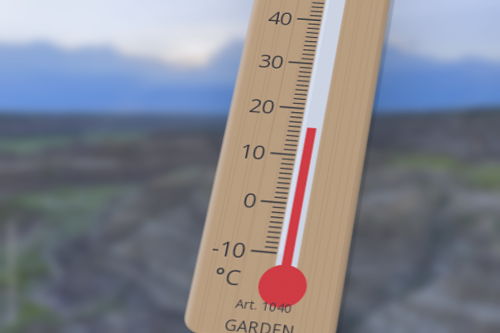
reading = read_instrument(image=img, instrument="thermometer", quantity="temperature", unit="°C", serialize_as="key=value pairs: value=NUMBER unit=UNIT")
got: value=16 unit=°C
